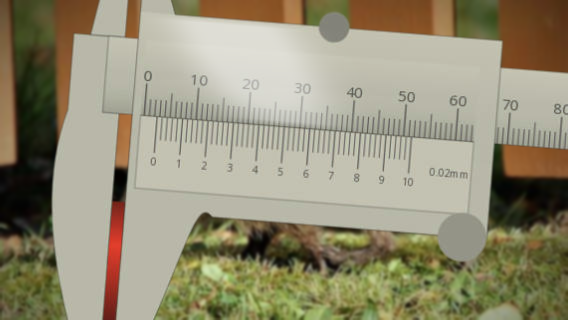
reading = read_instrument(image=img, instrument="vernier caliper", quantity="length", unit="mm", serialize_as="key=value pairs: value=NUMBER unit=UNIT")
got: value=2.5 unit=mm
